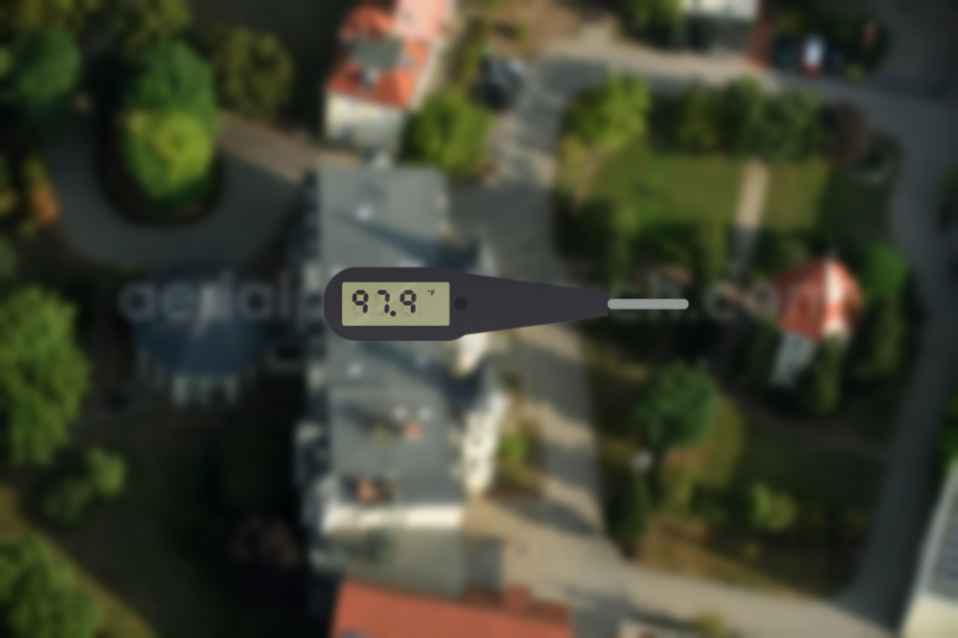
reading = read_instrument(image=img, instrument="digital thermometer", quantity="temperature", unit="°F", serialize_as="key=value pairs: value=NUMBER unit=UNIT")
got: value=97.9 unit=°F
